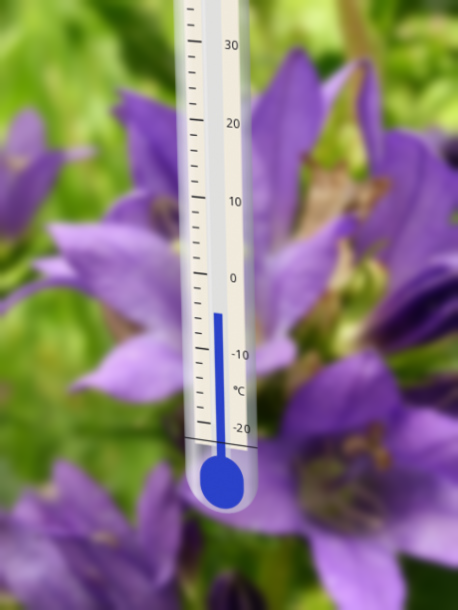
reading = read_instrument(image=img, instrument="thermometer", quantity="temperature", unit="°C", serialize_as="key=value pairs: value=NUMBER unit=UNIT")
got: value=-5 unit=°C
